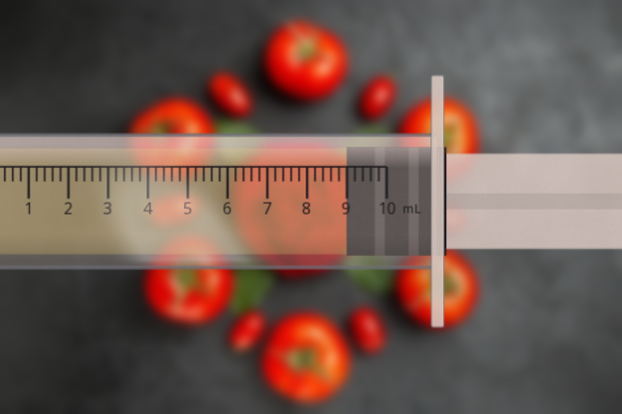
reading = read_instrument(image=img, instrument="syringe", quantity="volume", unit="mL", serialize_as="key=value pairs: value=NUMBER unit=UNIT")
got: value=9 unit=mL
